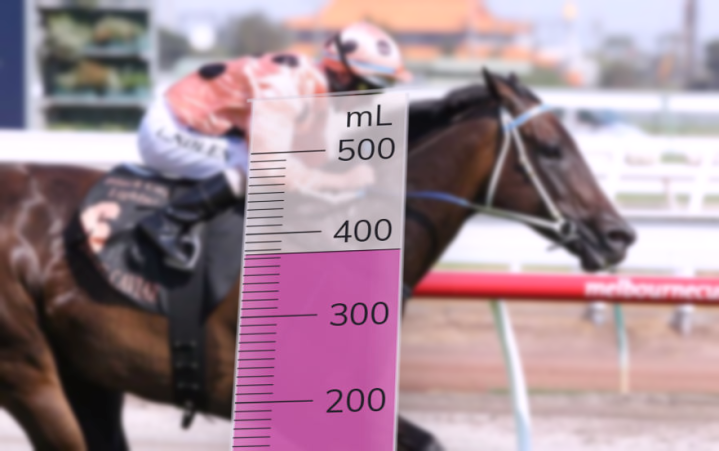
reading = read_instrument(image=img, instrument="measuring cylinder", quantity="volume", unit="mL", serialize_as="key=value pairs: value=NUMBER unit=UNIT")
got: value=375 unit=mL
